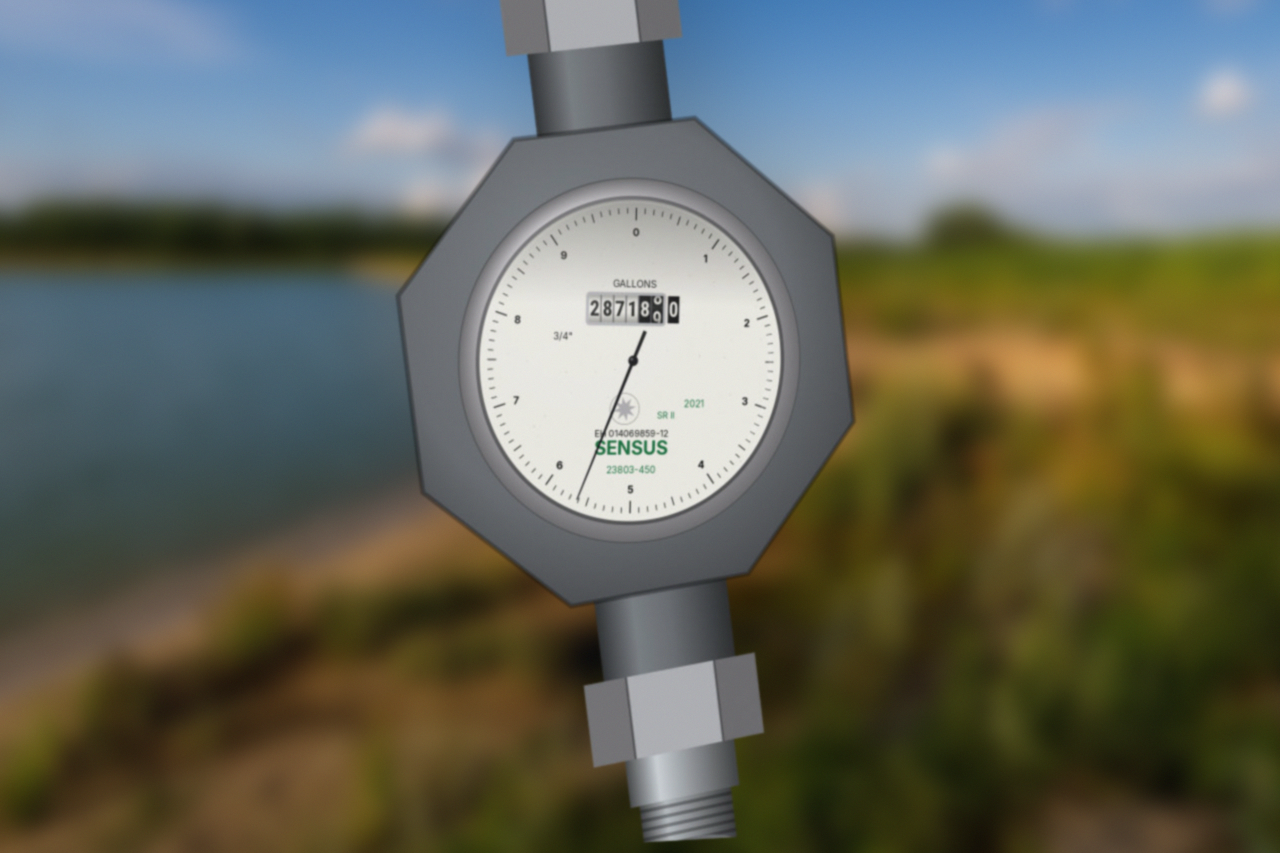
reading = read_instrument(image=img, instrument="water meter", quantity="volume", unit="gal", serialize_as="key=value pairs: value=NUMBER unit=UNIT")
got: value=2871885.6 unit=gal
